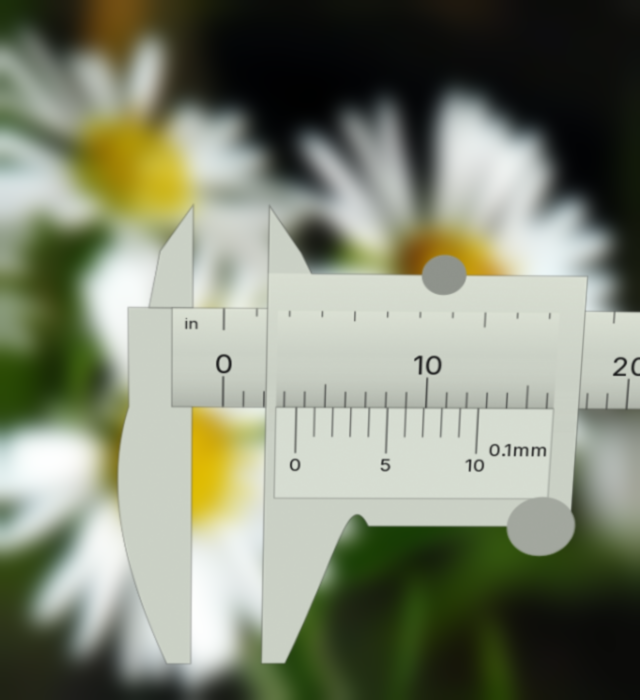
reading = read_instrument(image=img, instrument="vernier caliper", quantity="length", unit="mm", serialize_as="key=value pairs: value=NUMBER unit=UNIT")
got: value=3.6 unit=mm
